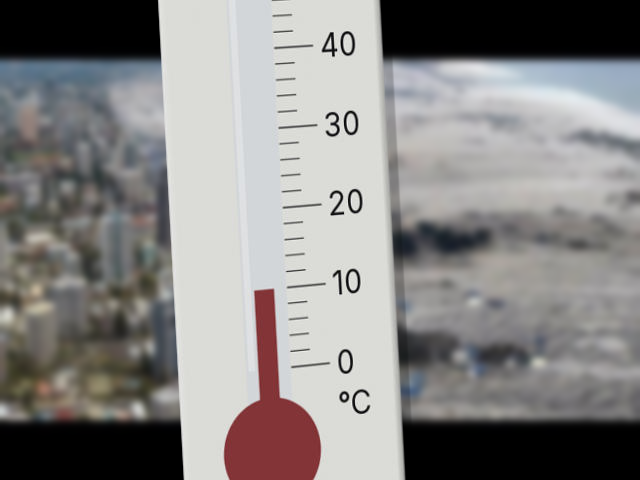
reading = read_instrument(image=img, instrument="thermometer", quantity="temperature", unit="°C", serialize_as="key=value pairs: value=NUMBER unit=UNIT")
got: value=10 unit=°C
